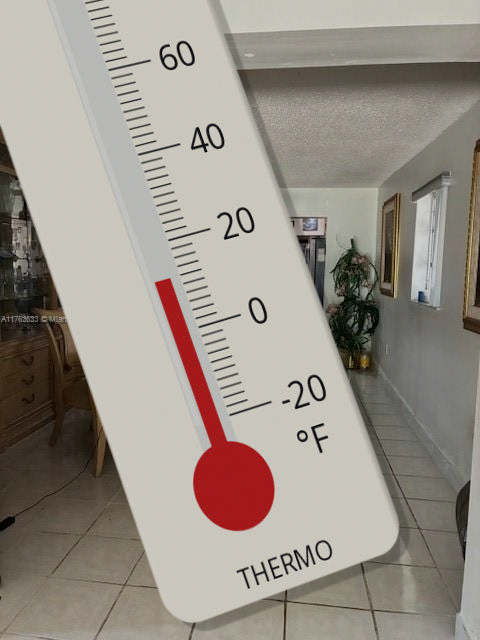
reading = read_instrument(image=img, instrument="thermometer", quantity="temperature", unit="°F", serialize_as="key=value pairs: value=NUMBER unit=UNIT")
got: value=12 unit=°F
